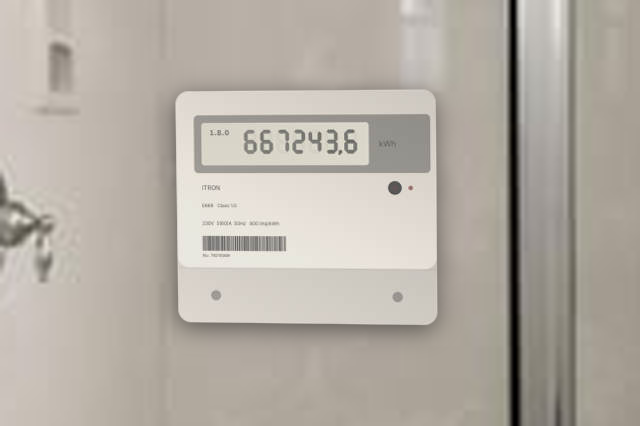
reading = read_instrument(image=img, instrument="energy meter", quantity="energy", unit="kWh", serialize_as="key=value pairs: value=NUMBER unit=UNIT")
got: value=667243.6 unit=kWh
